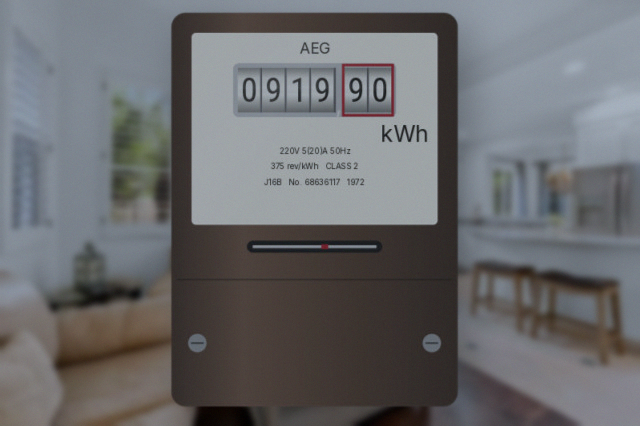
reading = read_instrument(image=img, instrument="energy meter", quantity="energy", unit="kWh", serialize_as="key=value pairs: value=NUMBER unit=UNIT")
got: value=919.90 unit=kWh
